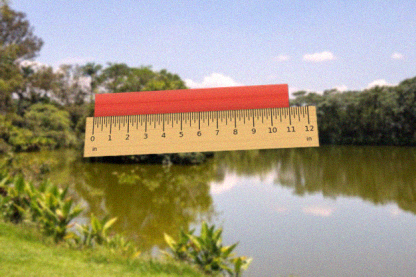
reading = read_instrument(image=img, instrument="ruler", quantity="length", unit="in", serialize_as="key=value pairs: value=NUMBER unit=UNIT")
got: value=11 unit=in
